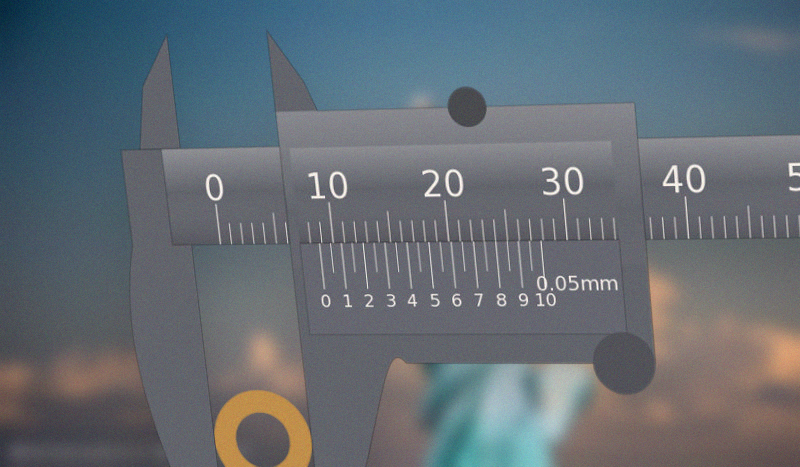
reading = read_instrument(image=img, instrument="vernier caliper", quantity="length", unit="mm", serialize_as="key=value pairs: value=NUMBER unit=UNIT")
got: value=8.8 unit=mm
